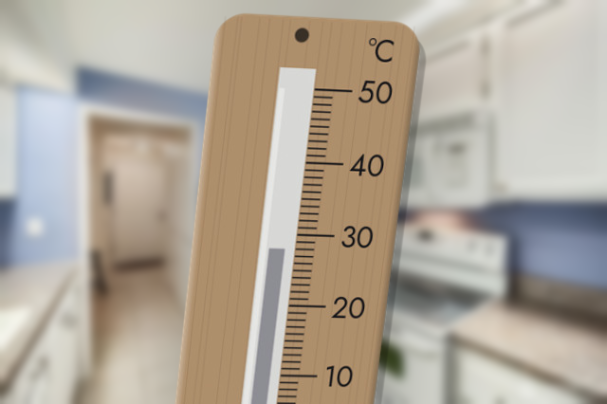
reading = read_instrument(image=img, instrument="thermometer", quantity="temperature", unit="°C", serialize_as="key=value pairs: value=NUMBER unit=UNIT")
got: value=28 unit=°C
